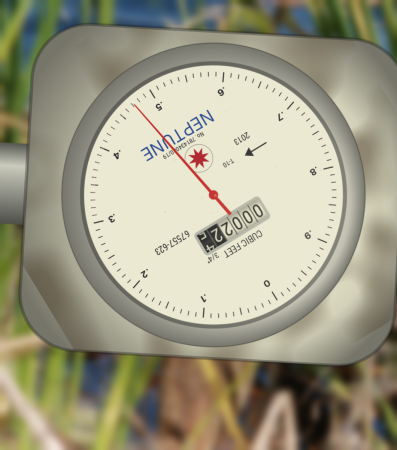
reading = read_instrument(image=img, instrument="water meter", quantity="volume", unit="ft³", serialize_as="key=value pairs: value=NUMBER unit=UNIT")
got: value=224.47 unit=ft³
